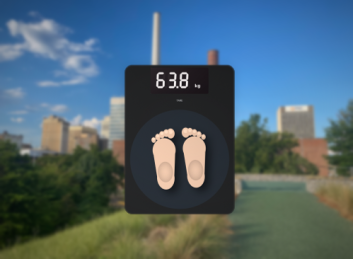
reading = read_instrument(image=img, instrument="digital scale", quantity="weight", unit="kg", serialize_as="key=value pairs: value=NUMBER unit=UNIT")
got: value=63.8 unit=kg
